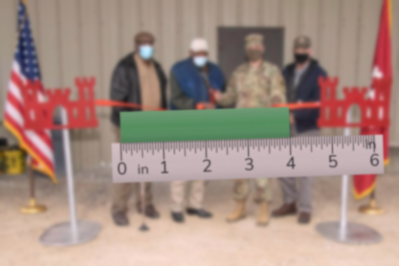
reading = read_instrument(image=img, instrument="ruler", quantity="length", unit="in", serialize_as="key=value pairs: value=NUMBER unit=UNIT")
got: value=4 unit=in
